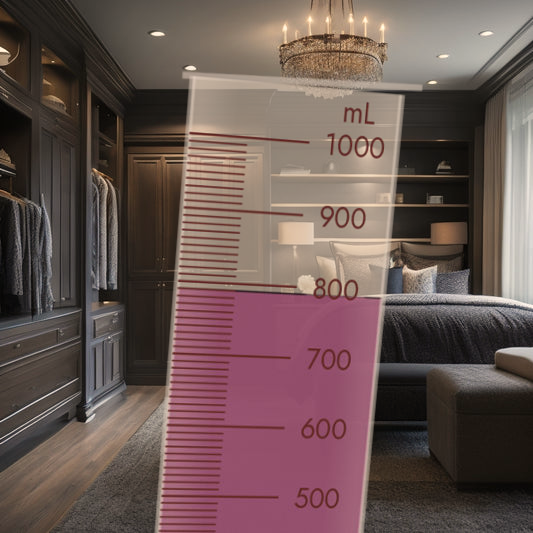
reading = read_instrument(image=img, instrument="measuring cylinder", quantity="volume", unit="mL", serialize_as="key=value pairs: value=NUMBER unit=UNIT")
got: value=790 unit=mL
